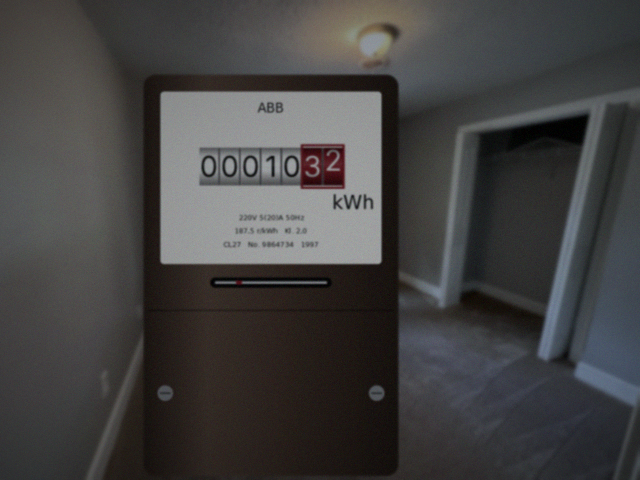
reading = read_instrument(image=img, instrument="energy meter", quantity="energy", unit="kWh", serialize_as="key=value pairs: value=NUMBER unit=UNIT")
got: value=10.32 unit=kWh
